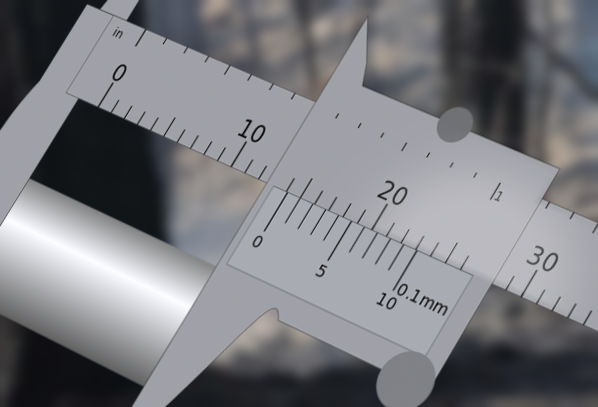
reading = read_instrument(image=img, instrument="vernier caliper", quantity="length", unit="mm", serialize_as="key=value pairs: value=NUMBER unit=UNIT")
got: value=14.1 unit=mm
